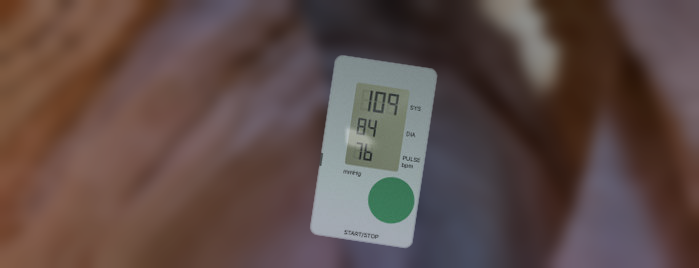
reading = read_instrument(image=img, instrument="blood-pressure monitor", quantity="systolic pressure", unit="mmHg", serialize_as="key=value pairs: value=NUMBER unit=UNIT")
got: value=109 unit=mmHg
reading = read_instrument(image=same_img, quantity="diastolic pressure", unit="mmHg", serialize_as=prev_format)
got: value=84 unit=mmHg
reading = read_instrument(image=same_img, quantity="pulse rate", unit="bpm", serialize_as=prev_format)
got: value=76 unit=bpm
